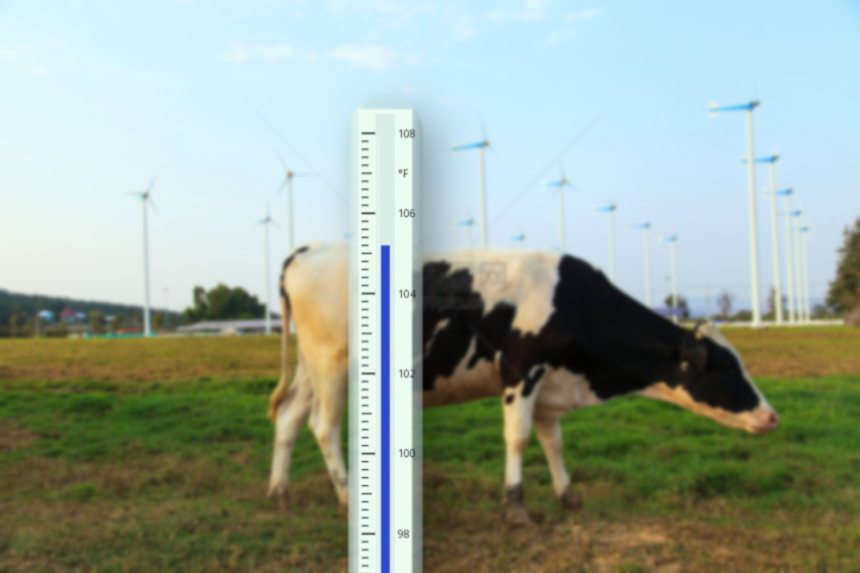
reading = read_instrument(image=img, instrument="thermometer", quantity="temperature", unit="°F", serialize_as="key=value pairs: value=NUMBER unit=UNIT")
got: value=105.2 unit=°F
